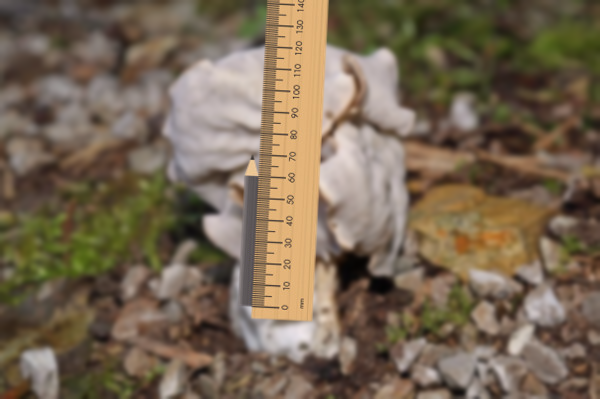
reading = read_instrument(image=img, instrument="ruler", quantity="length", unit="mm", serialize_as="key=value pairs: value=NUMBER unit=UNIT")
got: value=70 unit=mm
